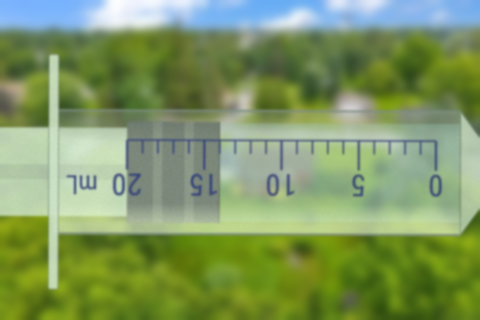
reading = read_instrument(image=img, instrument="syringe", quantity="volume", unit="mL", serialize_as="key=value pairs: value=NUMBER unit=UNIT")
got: value=14 unit=mL
